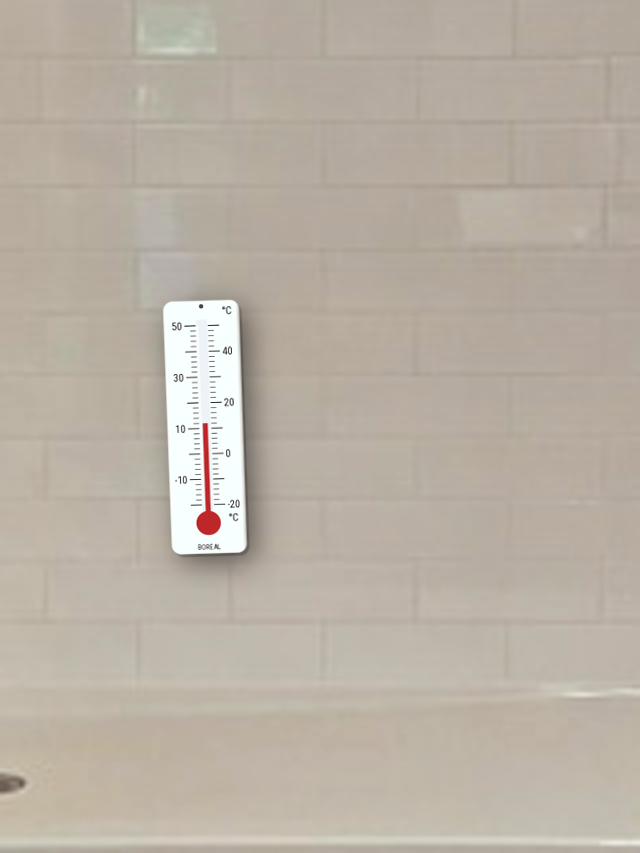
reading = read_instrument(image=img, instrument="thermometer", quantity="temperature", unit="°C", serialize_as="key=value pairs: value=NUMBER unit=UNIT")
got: value=12 unit=°C
